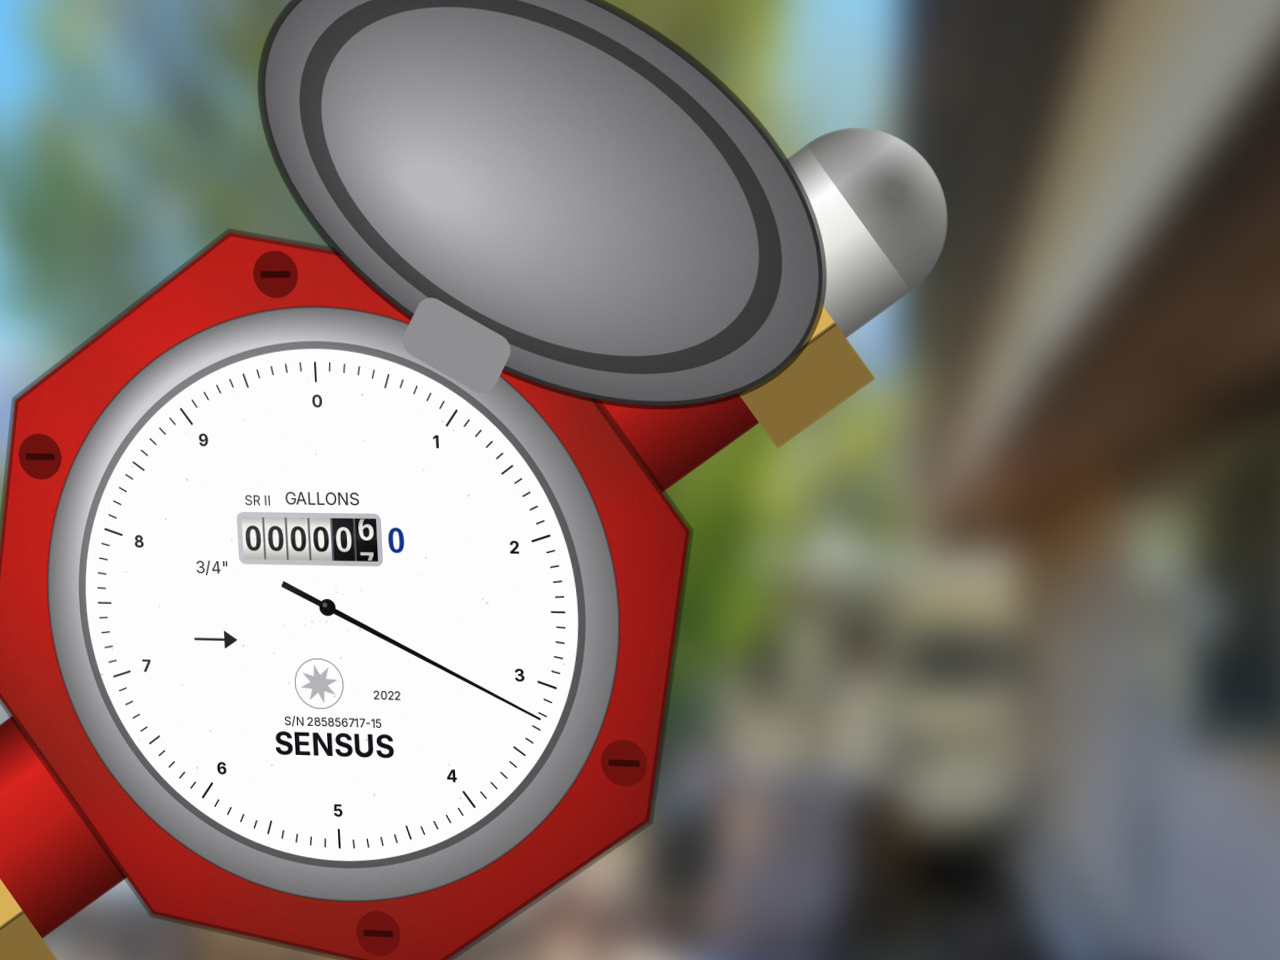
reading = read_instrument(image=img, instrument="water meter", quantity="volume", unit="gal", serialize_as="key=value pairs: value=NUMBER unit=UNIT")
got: value=63.2 unit=gal
